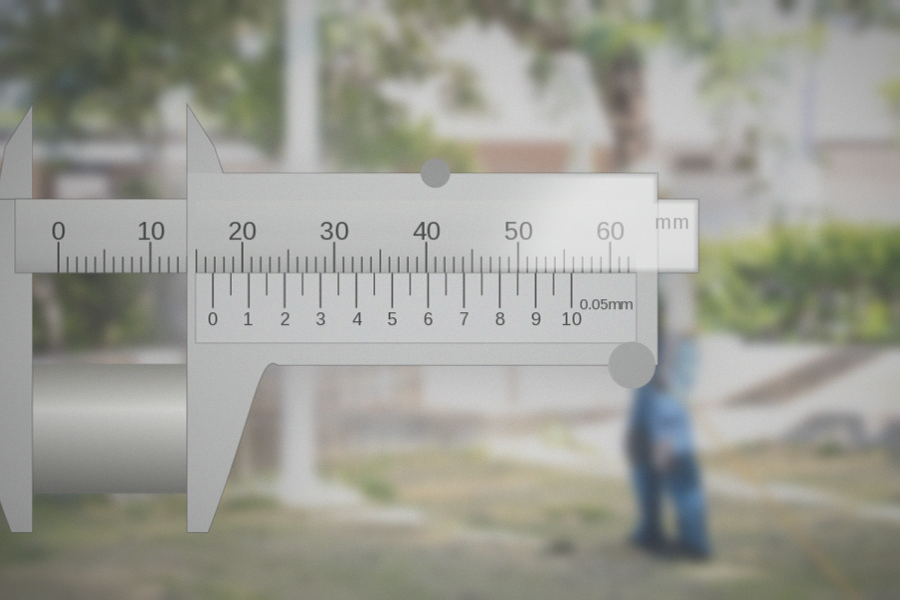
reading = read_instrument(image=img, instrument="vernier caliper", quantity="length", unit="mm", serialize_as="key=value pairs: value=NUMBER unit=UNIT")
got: value=16.8 unit=mm
